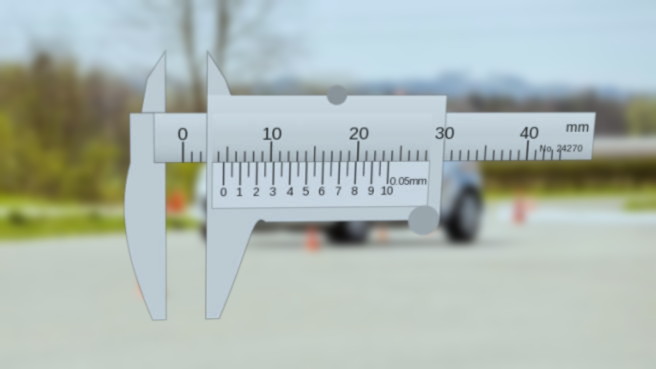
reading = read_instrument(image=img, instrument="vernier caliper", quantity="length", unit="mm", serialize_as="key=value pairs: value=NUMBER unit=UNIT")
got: value=4.6 unit=mm
